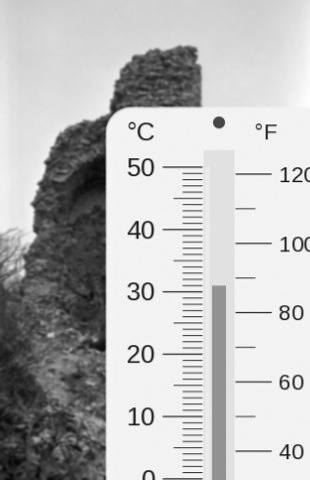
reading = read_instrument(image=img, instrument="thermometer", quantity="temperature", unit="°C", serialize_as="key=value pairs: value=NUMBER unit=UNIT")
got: value=31 unit=°C
